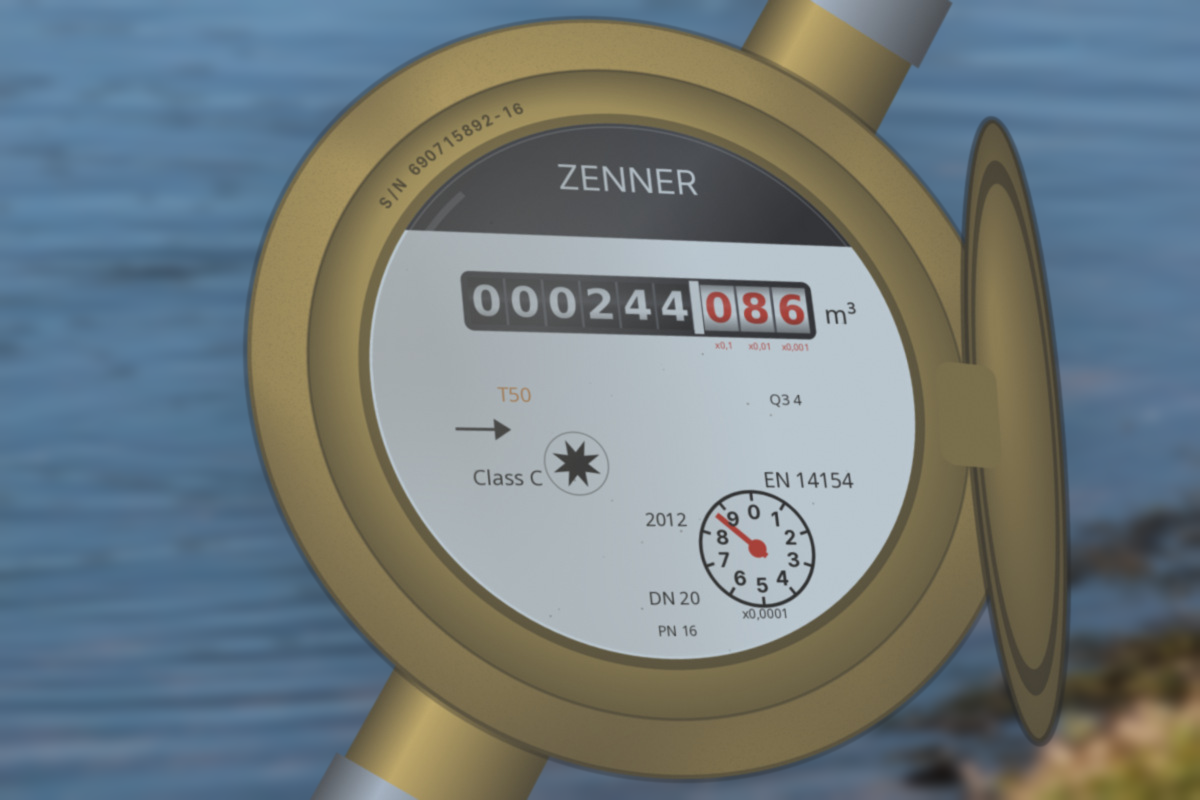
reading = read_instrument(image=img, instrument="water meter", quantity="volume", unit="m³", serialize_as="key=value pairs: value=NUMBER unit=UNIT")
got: value=244.0868 unit=m³
